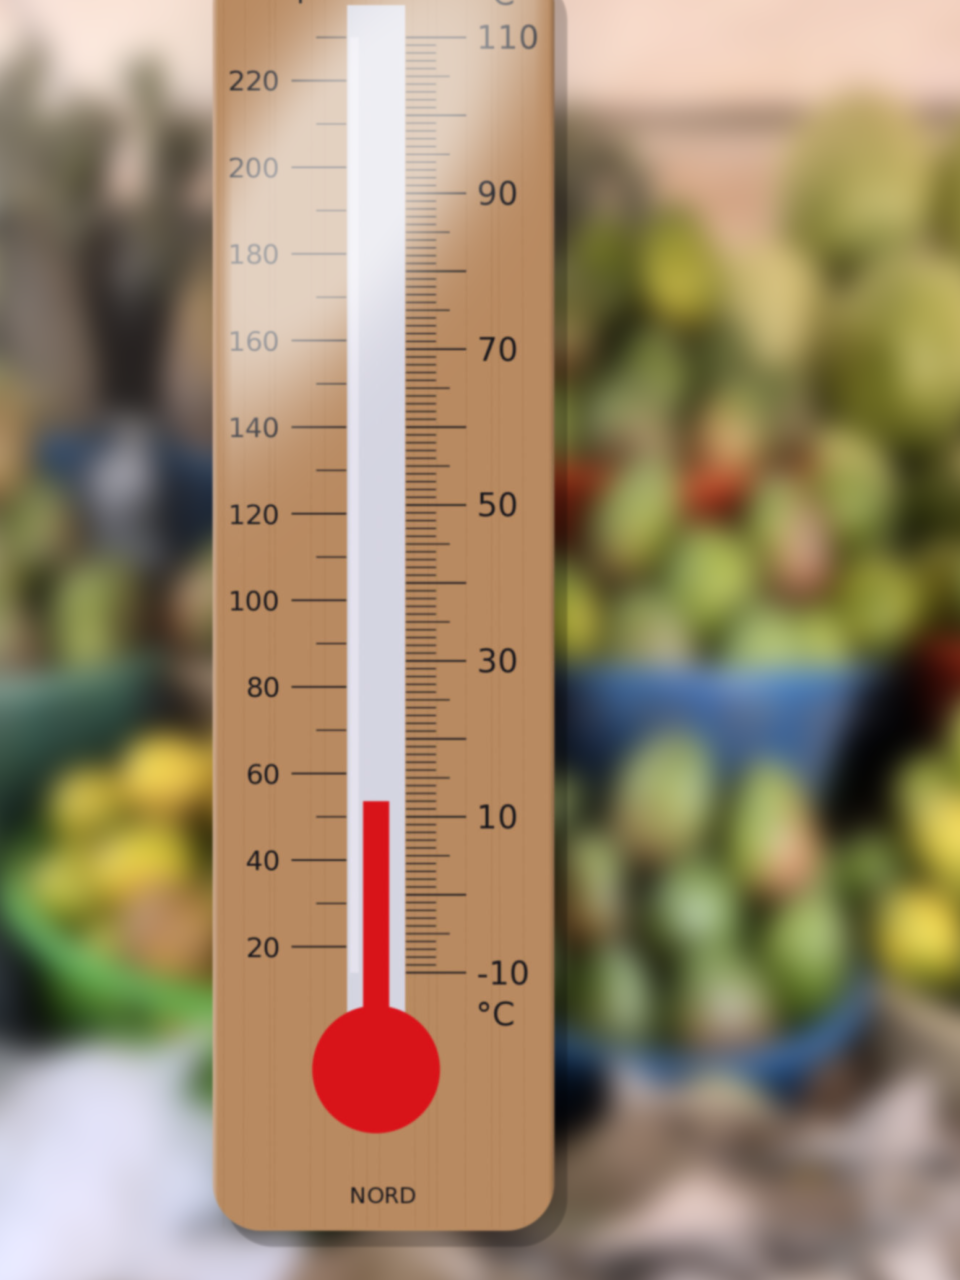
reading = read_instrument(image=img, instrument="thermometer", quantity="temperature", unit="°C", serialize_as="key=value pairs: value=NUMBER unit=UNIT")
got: value=12 unit=°C
